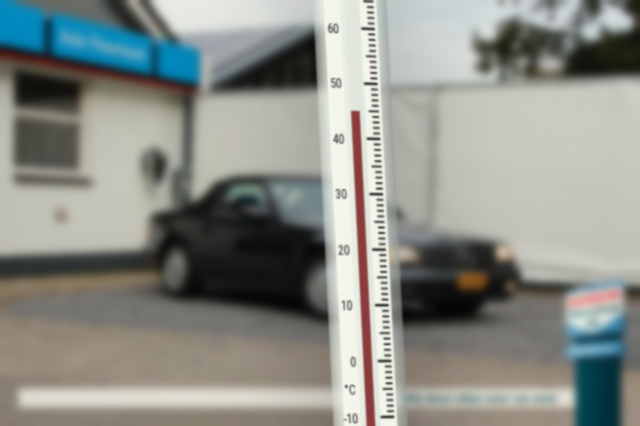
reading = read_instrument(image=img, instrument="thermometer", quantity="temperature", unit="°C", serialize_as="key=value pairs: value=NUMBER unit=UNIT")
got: value=45 unit=°C
